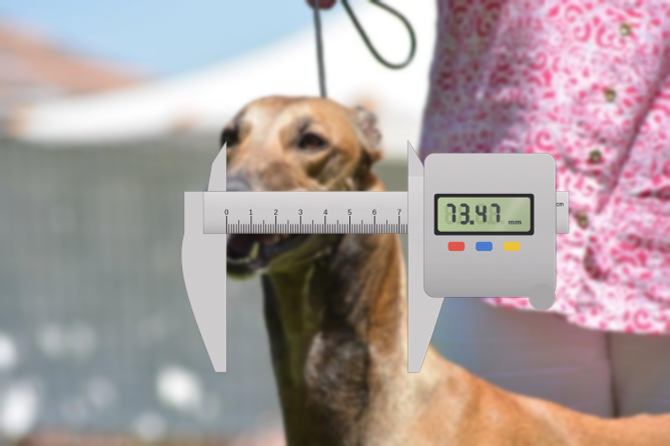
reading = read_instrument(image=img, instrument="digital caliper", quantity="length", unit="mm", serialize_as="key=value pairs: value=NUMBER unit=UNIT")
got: value=73.47 unit=mm
